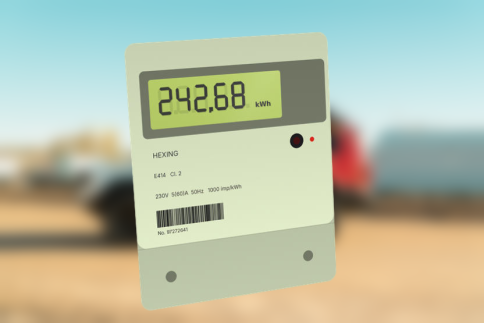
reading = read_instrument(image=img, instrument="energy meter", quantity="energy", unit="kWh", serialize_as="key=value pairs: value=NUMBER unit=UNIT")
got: value=242.68 unit=kWh
